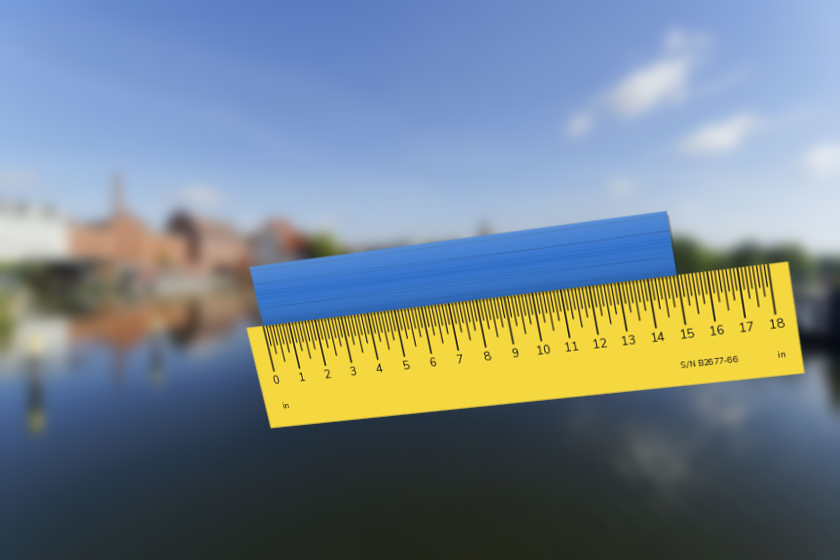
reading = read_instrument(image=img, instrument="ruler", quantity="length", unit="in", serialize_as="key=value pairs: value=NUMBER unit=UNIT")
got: value=15 unit=in
